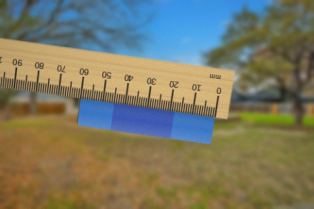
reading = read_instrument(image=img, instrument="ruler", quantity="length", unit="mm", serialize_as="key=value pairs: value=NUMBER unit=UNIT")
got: value=60 unit=mm
